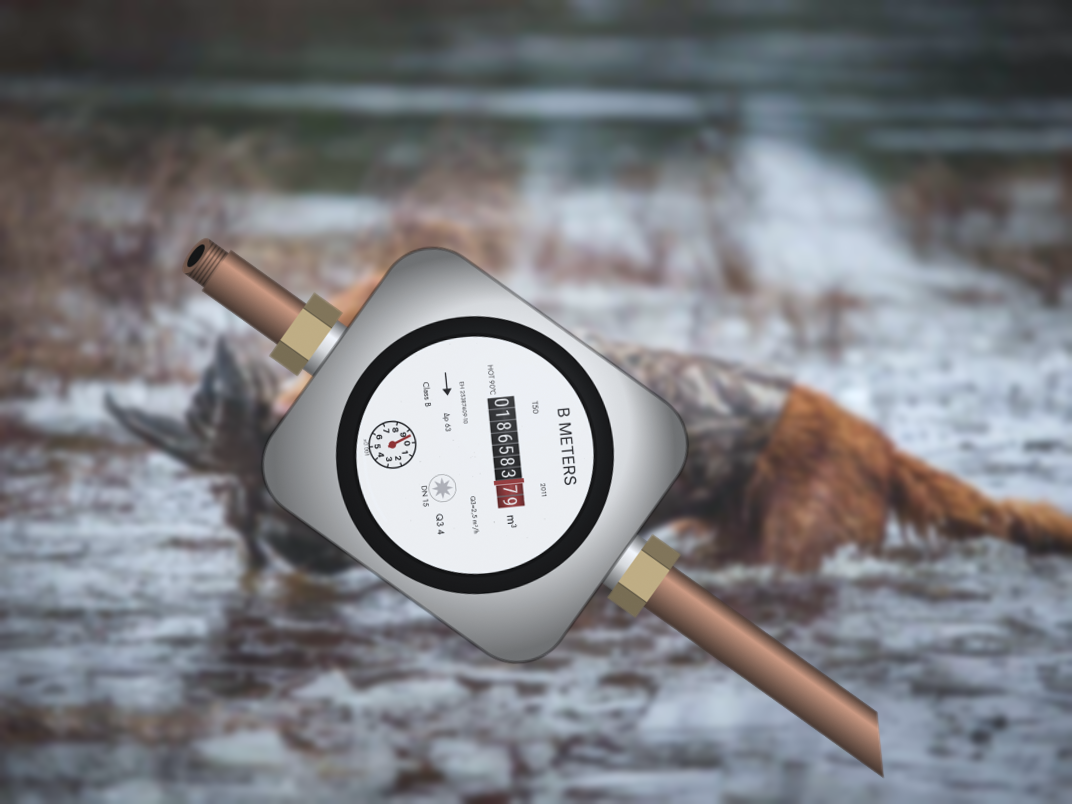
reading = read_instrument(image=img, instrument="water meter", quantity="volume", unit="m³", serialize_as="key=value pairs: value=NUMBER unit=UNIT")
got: value=186583.789 unit=m³
